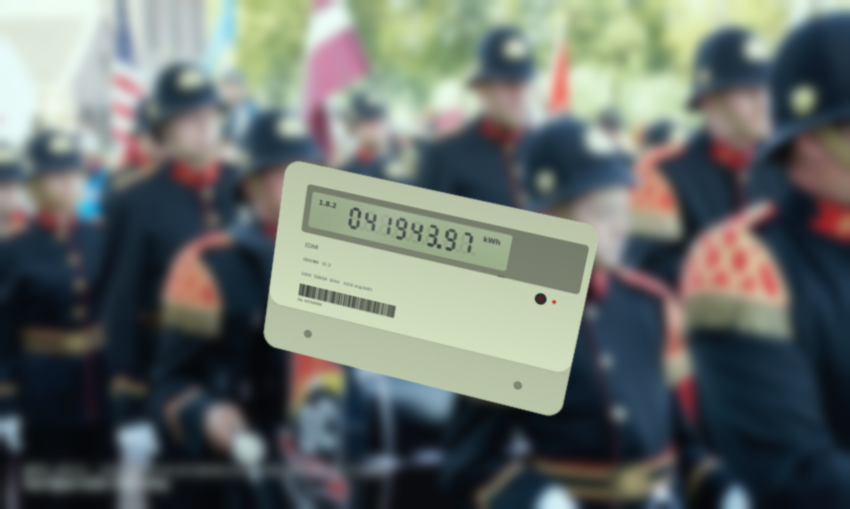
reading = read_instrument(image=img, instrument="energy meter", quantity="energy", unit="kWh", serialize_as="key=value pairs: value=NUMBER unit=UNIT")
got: value=41943.97 unit=kWh
